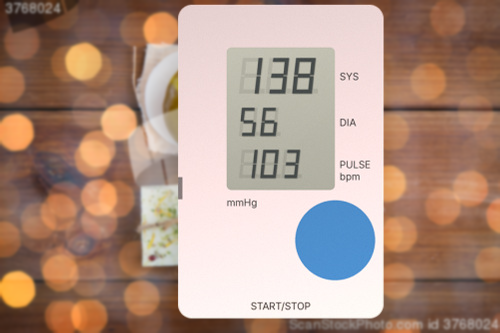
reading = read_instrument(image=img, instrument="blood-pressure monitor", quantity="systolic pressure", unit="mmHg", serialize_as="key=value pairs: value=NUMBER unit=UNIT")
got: value=138 unit=mmHg
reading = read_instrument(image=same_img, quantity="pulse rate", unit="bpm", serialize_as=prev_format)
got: value=103 unit=bpm
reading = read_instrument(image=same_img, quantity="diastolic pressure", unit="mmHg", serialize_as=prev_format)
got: value=56 unit=mmHg
